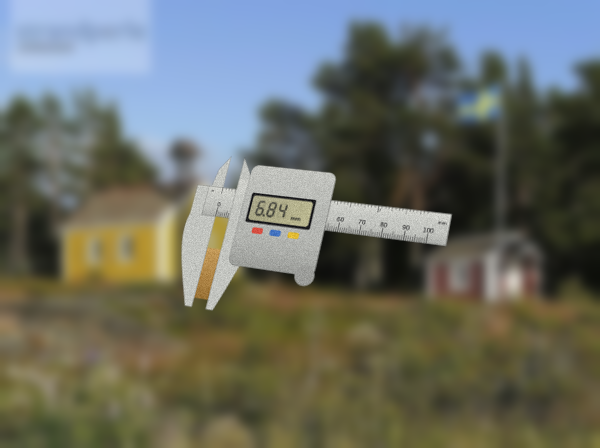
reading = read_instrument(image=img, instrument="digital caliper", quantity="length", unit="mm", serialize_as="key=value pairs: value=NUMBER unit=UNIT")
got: value=6.84 unit=mm
